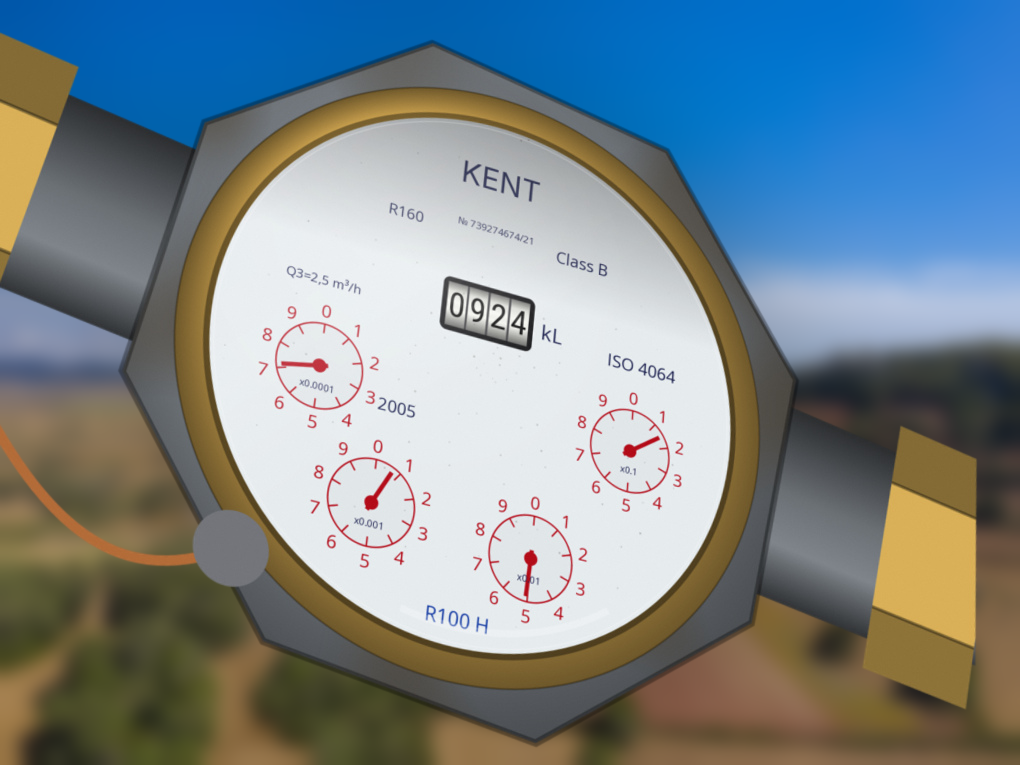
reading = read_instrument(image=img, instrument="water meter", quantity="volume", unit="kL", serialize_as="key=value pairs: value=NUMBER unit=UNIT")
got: value=924.1507 unit=kL
